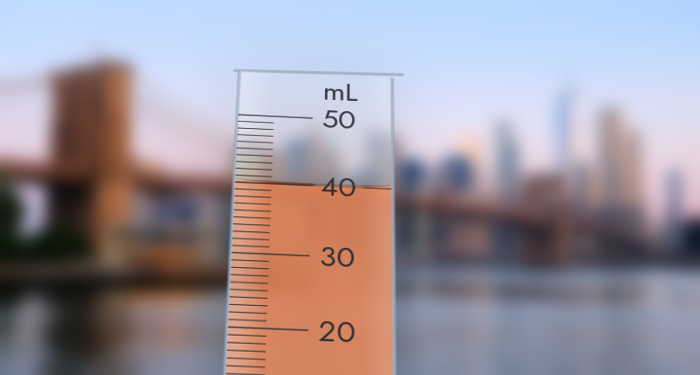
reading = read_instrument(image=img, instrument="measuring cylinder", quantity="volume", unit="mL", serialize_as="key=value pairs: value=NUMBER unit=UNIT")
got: value=40 unit=mL
